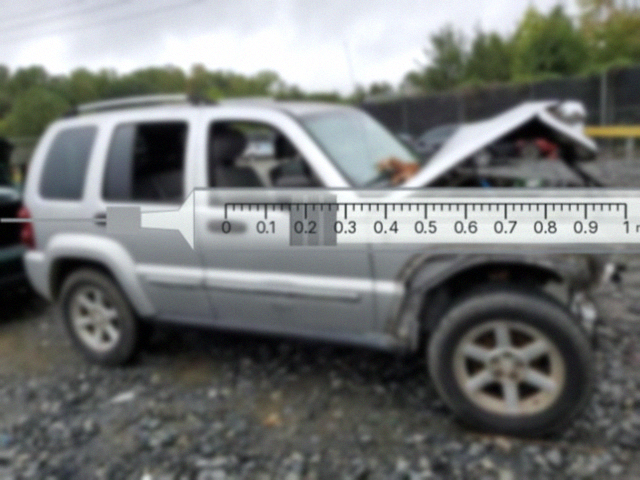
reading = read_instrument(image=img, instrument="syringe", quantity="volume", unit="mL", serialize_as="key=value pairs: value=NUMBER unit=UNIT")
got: value=0.16 unit=mL
